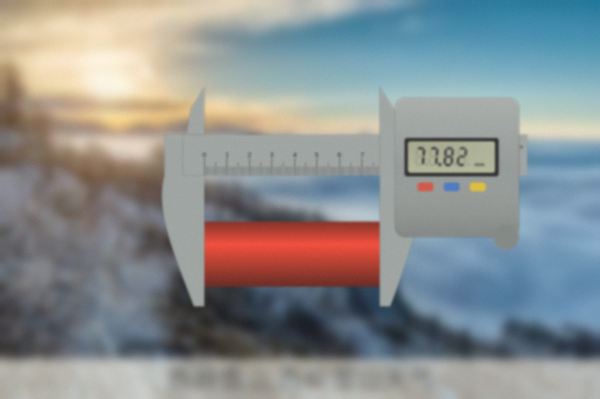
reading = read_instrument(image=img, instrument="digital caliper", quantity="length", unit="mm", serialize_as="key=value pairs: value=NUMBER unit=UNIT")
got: value=77.82 unit=mm
